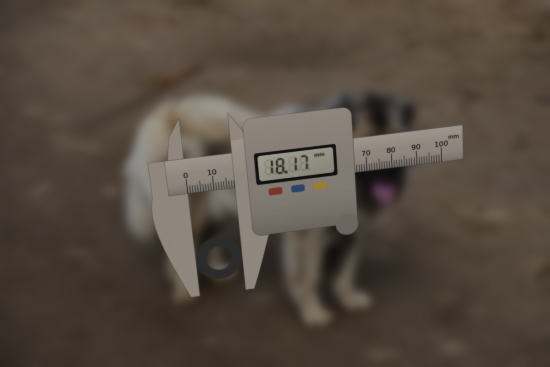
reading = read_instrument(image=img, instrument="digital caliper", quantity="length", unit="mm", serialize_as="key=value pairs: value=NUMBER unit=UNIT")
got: value=18.17 unit=mm
